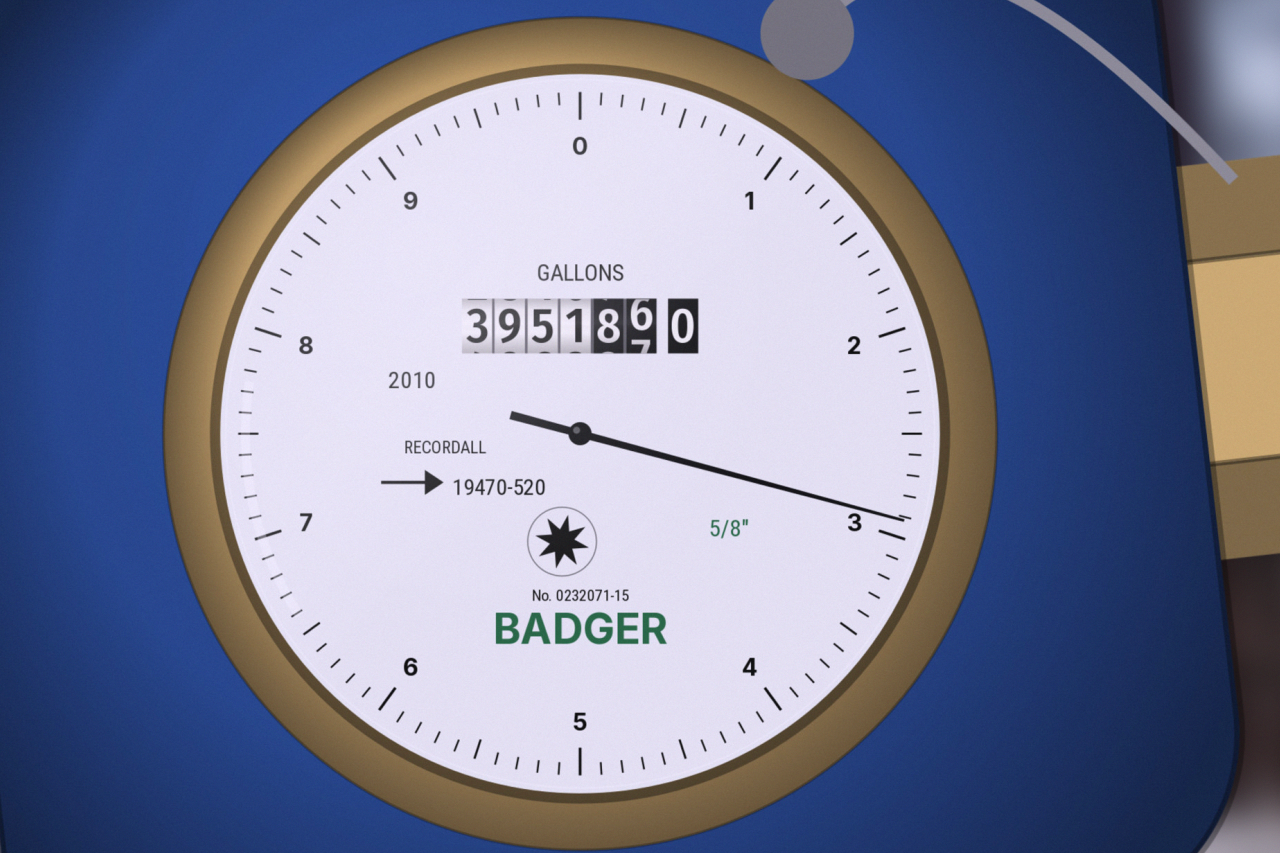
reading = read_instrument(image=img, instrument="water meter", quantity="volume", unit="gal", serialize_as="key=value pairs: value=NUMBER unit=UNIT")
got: value=3951862.9 unit=gal
